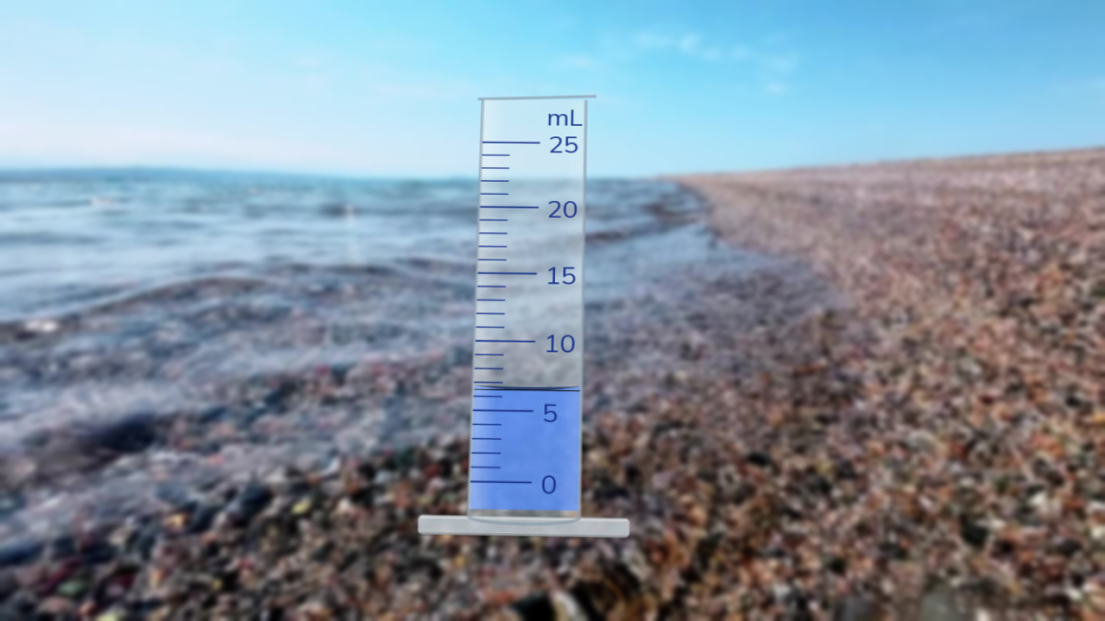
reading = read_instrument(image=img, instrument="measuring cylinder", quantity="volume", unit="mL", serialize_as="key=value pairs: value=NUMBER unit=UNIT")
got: value=6.5 unit=mL
